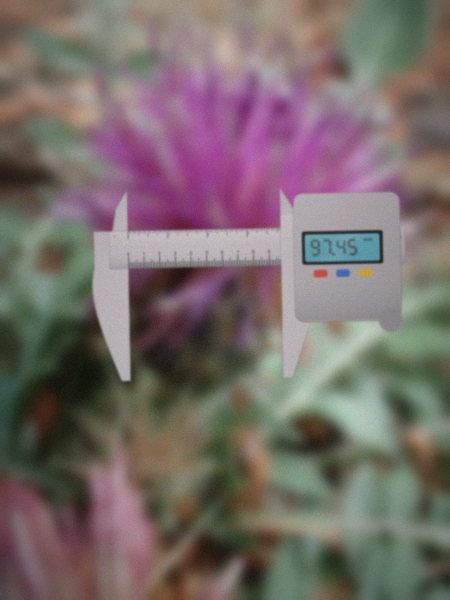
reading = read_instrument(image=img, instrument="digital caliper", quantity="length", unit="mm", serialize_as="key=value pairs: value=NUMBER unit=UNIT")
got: value=97.45 unit=mm
